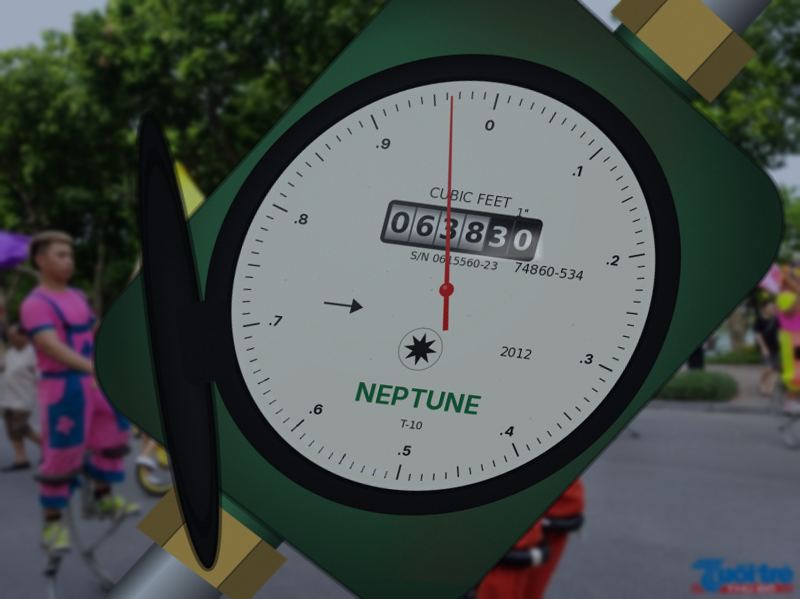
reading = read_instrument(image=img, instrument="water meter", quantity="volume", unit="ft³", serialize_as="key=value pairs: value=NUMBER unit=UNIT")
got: value=63829.96 unit=ft³
